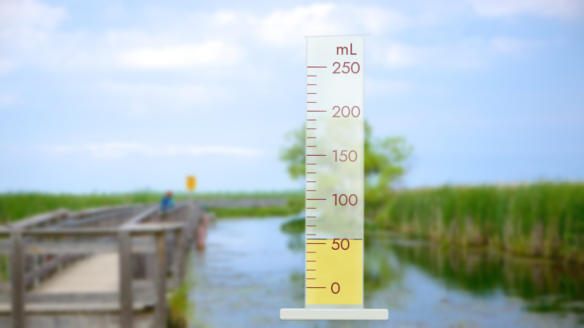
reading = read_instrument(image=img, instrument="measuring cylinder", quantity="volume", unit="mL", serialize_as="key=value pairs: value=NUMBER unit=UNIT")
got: value=55 unit=mL
